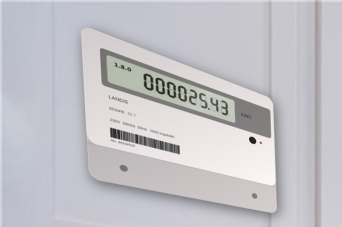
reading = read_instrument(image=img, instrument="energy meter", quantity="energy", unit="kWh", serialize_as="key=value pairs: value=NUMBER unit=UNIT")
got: value=25.43 unit=kWh
